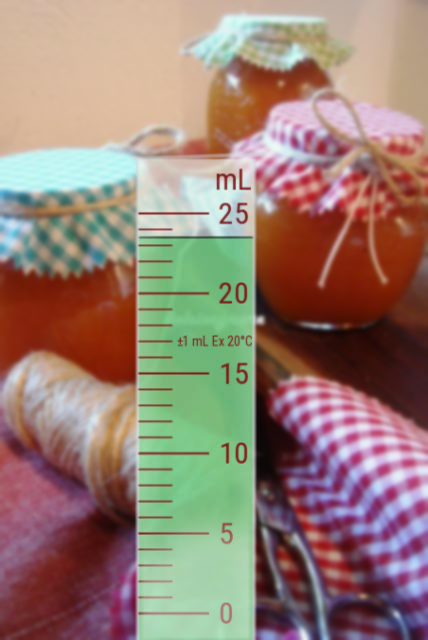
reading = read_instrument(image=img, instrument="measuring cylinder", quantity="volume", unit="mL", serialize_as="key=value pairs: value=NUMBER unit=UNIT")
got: value=23.5 unit=mL
